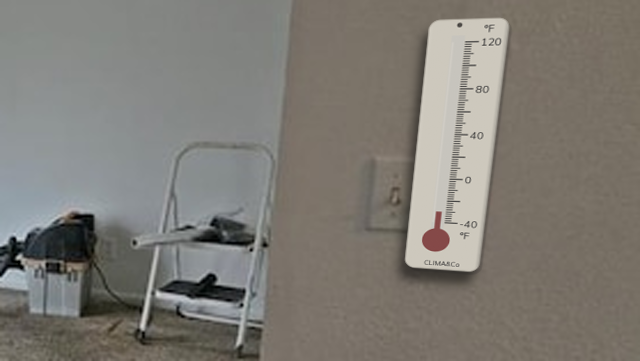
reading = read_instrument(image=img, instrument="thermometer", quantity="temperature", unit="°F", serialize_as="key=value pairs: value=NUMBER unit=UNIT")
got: value=-30 unit=°F
